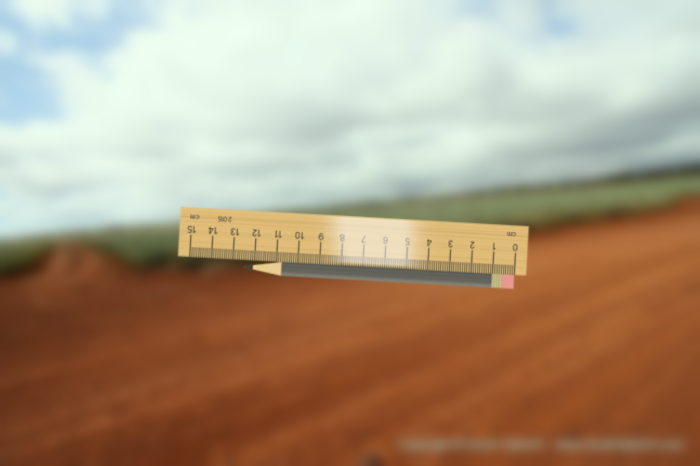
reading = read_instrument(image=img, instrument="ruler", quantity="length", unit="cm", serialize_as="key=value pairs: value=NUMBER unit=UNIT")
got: value=12.5 unit=cm
